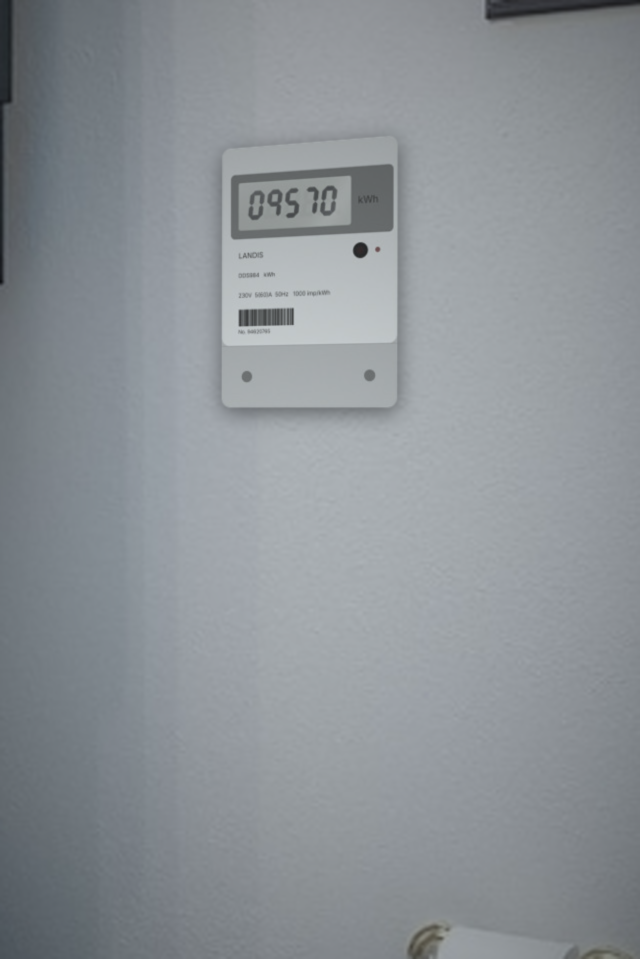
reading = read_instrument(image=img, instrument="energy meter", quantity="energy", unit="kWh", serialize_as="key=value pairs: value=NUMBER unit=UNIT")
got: value=9570 unit=kWh
